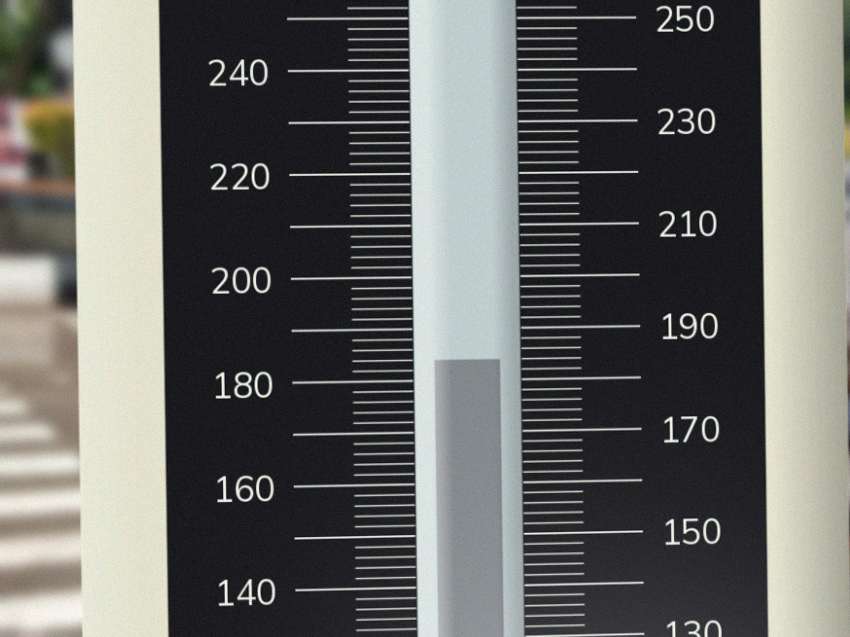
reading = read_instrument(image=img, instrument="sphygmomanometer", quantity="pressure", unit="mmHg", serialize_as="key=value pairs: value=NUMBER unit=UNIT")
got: value=184 unit=mmHg
